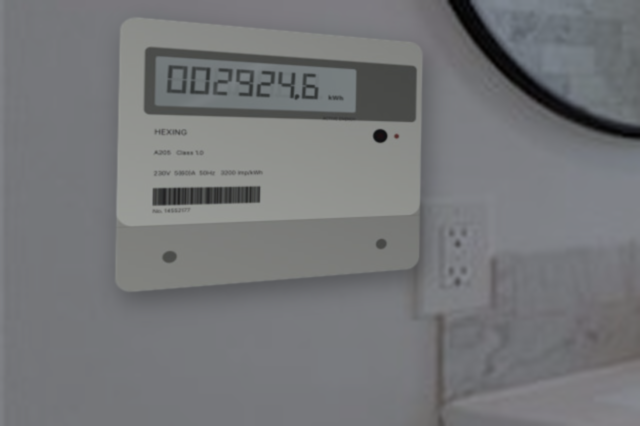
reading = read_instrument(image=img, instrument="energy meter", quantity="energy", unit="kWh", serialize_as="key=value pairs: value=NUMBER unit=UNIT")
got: value=2924.6 unit=kWh
